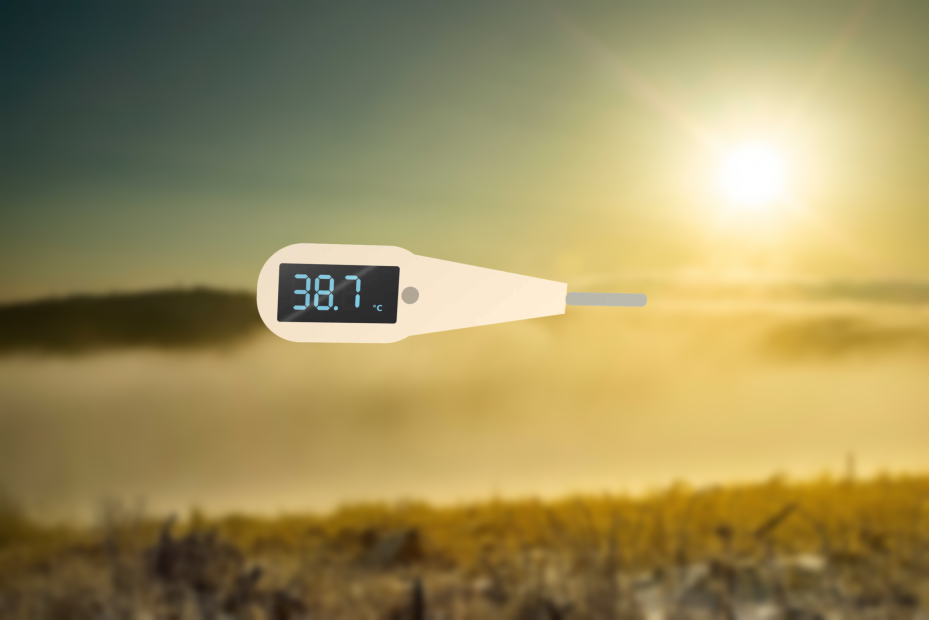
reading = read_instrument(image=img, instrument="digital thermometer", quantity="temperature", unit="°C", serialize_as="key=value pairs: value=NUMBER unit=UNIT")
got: value=38.7 unit=°C
